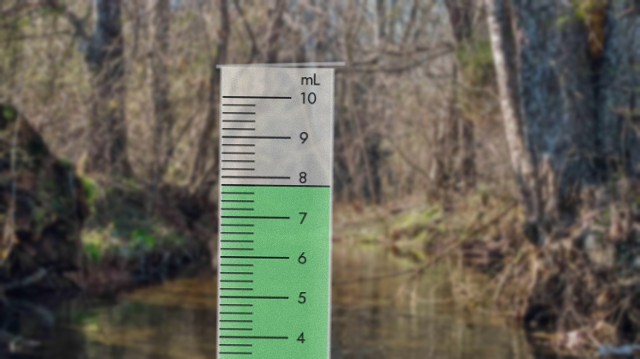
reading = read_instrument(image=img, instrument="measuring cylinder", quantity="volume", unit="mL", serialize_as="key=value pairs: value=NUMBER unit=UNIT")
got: value=7.8 unit=mL
